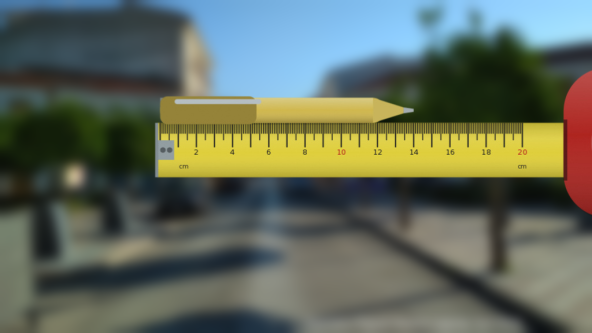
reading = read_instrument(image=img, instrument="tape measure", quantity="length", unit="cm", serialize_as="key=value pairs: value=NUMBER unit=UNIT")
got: value=14 unit=cm
